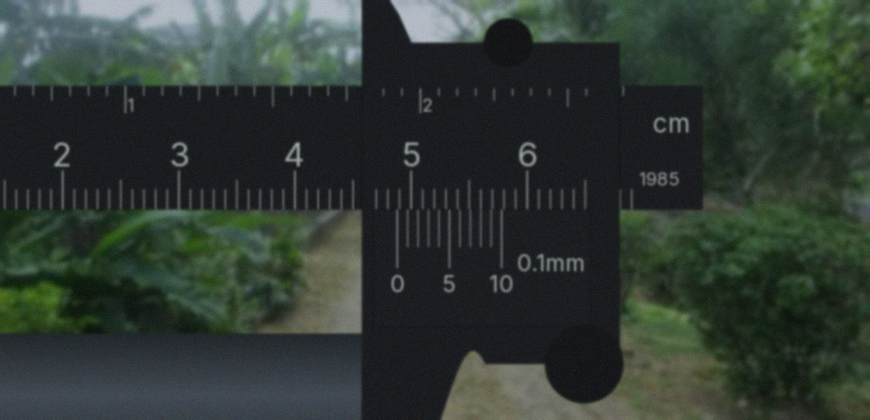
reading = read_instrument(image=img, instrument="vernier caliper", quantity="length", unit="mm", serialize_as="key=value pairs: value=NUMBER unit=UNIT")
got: value=48.8 unit=mm
